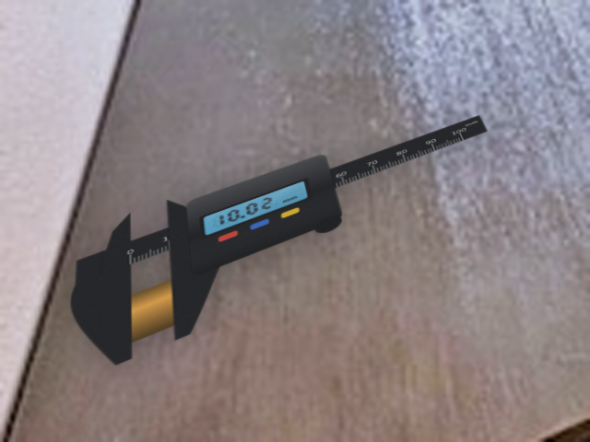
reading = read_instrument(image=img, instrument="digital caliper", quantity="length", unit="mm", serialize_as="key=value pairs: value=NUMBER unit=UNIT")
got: value=10.02 unit=mm
